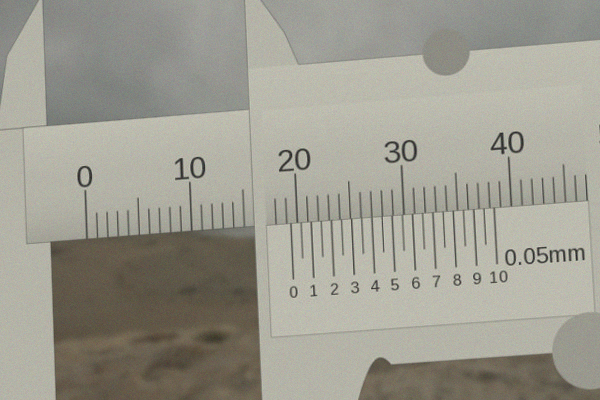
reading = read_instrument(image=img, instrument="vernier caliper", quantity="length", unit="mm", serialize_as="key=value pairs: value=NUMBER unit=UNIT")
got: value=19.4 unit=mm
